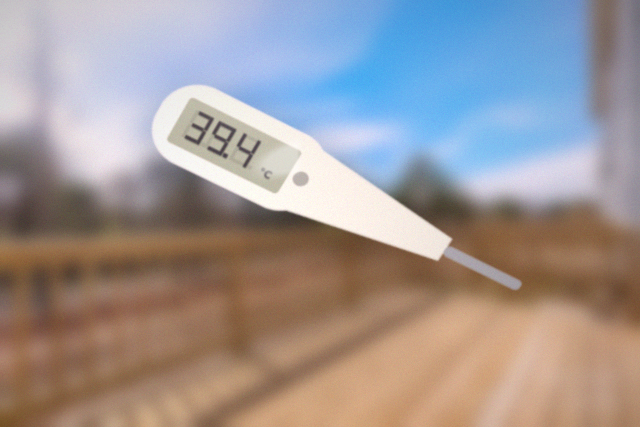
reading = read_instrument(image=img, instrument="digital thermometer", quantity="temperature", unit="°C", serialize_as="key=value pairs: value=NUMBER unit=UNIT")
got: value=39.4 unit=°C
